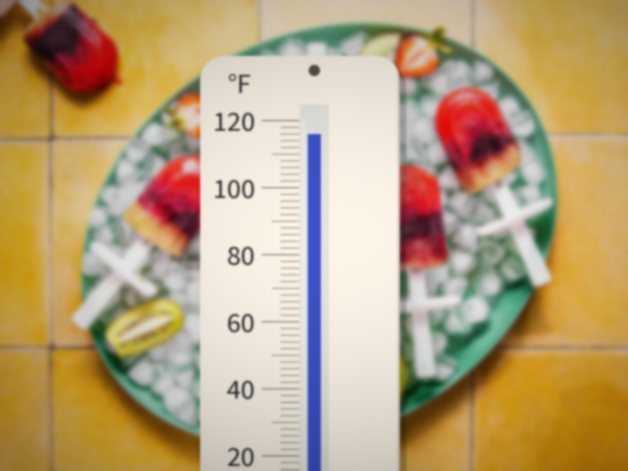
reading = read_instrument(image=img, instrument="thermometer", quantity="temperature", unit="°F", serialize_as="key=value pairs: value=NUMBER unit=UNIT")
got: value=116 unit=°F
